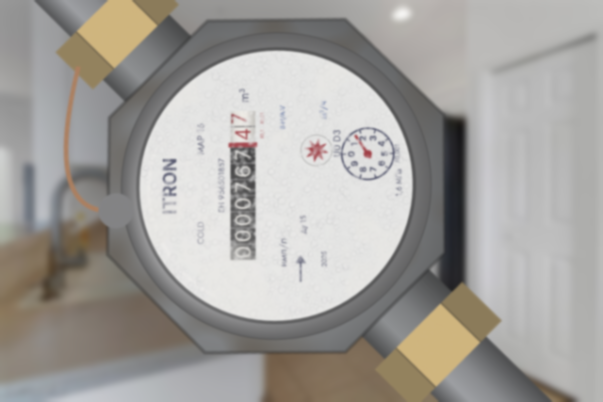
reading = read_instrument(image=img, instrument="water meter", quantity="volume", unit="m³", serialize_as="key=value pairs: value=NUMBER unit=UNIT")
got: value=767.471 unit=m³
